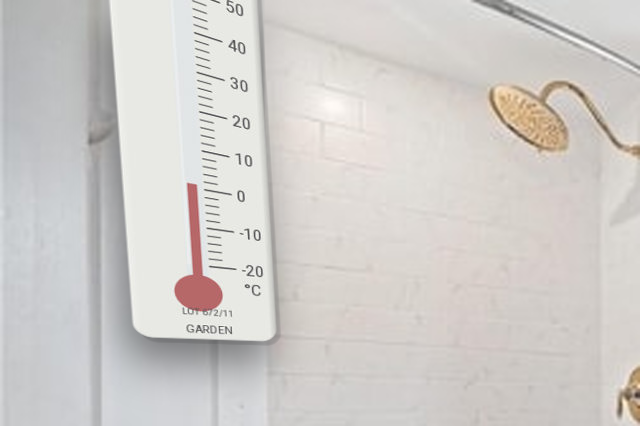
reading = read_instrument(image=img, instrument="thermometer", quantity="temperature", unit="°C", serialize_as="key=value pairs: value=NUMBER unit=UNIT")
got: value=1 unit=°C
